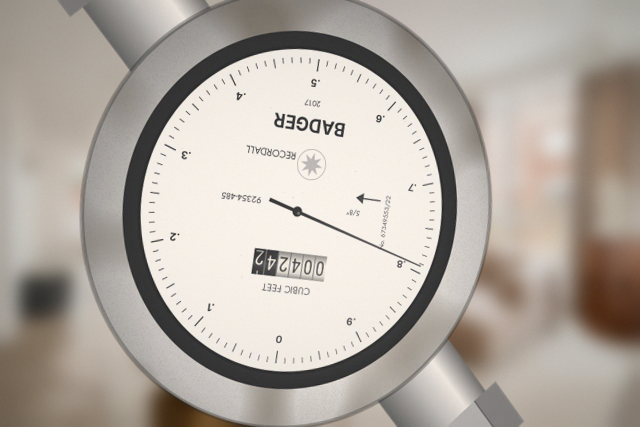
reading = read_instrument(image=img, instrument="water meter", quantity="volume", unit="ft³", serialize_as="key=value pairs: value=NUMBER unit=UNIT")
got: value=4241.79 unit=ft³
